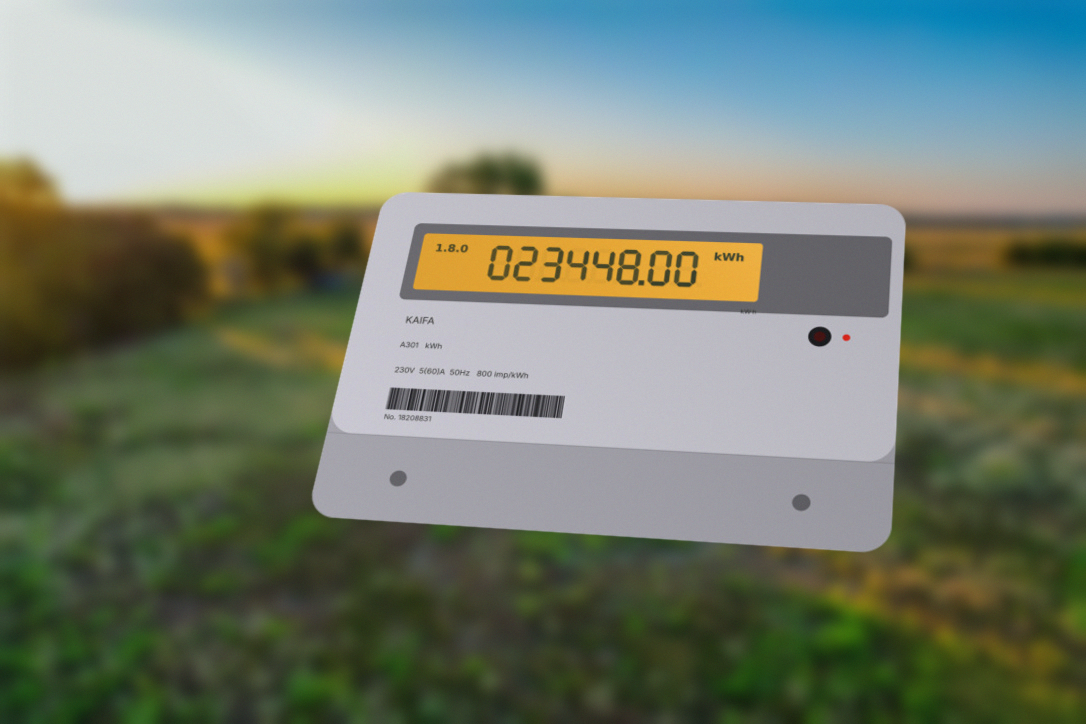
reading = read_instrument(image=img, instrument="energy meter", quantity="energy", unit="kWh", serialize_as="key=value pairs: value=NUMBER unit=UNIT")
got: value=23448.00 unit=kWh
